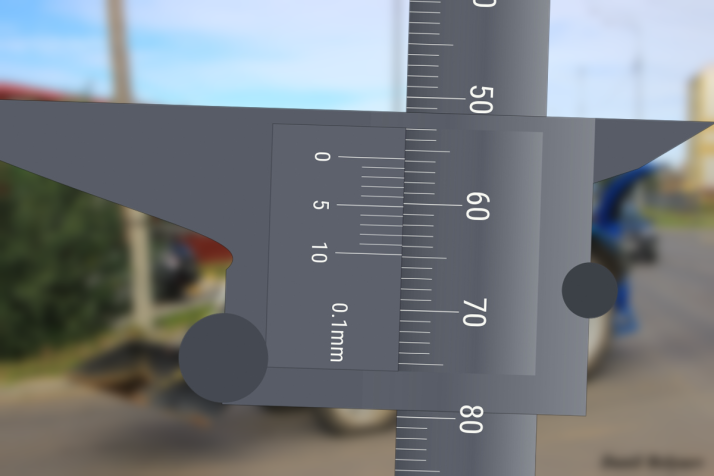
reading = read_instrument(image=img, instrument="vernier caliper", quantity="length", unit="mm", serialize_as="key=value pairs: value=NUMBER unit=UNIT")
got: value=55.8 unit=mm
